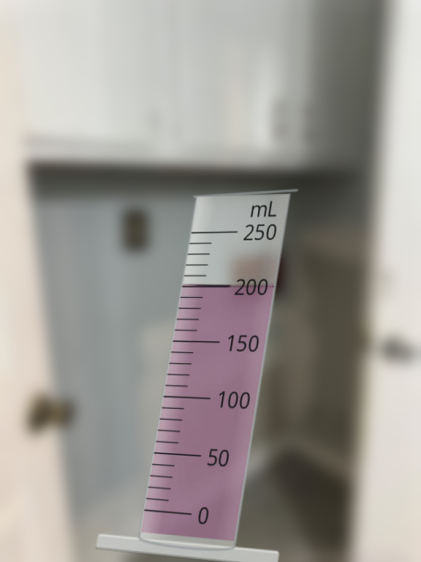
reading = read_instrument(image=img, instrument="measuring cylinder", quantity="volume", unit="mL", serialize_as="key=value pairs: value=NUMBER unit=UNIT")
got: value=200 unit=mL
